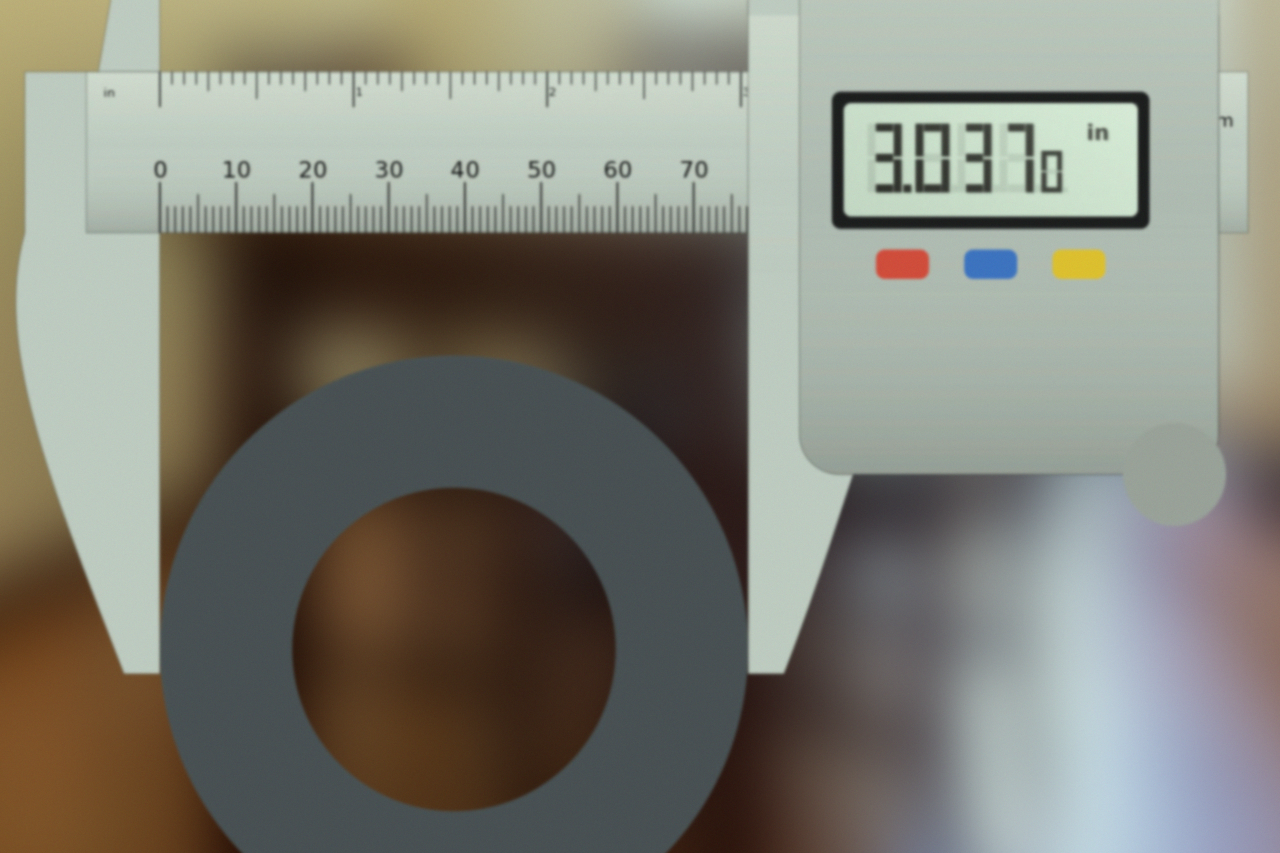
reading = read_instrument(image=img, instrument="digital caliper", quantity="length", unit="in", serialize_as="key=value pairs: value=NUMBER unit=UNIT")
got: value=3.0370 unit=in
